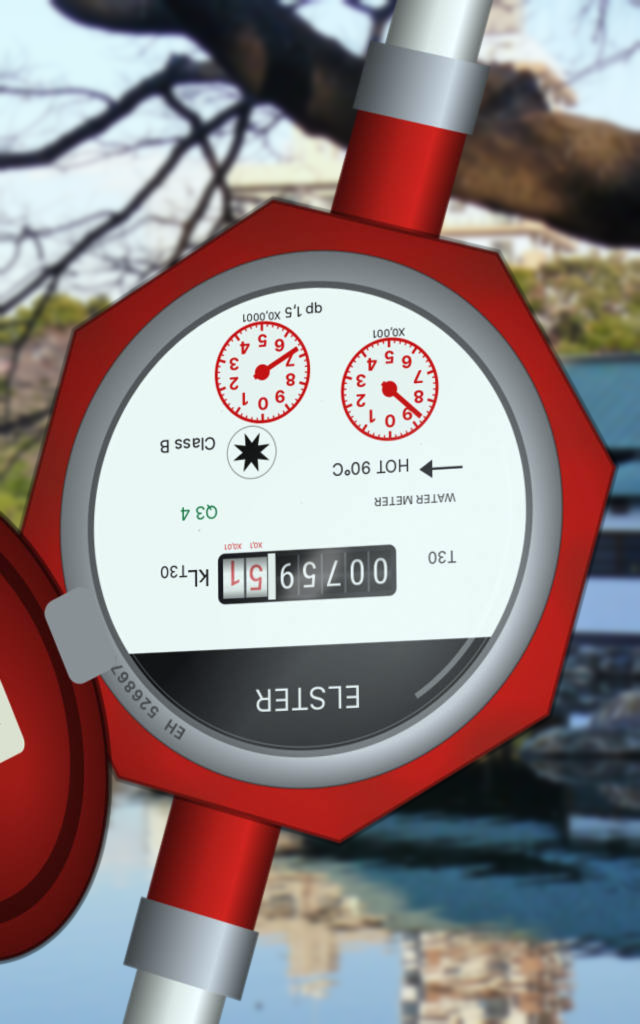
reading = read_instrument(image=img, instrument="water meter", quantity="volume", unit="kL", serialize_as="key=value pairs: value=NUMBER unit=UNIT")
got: value=759.5086 unit=kL
